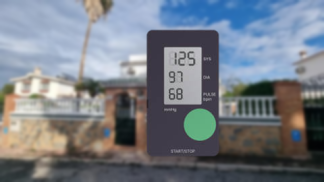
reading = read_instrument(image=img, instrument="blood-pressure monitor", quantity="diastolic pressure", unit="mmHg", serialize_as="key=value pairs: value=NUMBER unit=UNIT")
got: value=97 unit=mmHg
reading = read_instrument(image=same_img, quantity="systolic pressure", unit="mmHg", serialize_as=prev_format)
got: value=125 unit=mmHg
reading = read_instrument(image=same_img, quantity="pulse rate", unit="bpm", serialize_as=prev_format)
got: value=68 unit=bpm
